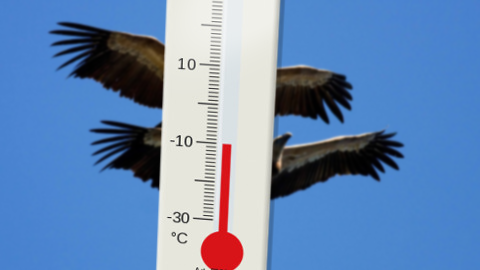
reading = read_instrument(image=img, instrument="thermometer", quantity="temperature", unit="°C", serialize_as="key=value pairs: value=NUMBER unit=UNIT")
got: value=-10 unit=°C
